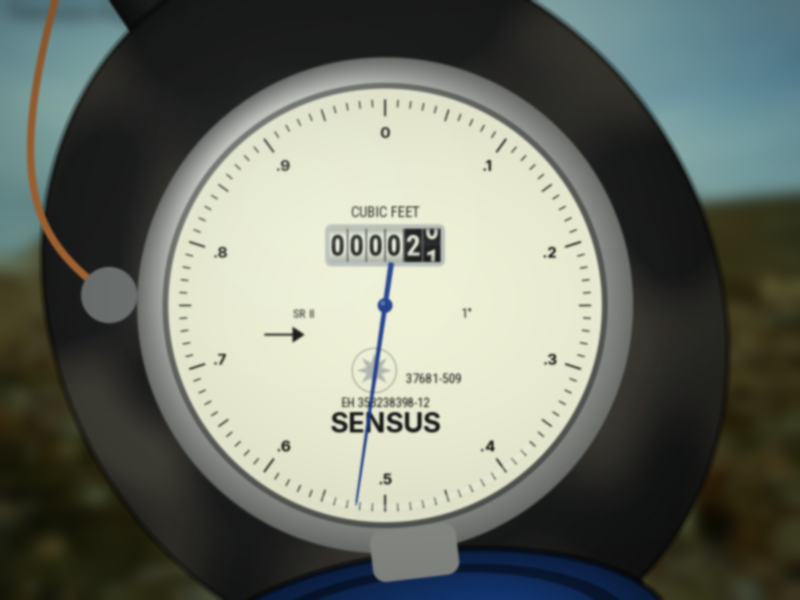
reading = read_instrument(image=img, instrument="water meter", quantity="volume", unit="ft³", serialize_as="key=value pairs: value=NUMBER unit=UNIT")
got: value=20.52 unit=ft³
